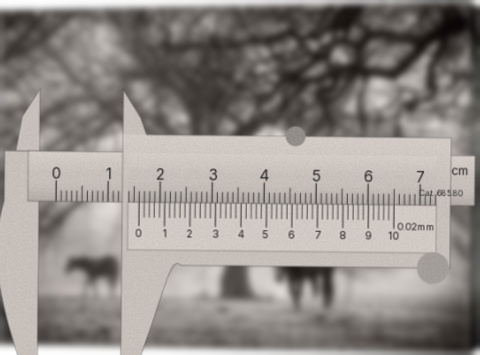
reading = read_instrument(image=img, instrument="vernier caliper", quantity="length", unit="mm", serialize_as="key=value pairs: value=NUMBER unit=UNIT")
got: value=16.0 unit=mm
